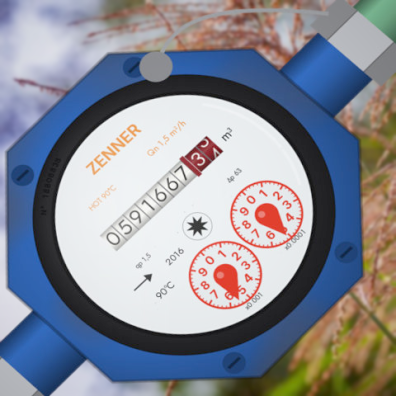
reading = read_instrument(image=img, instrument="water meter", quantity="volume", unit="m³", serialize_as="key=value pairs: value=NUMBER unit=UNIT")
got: value=591667.3355 unit=m³
